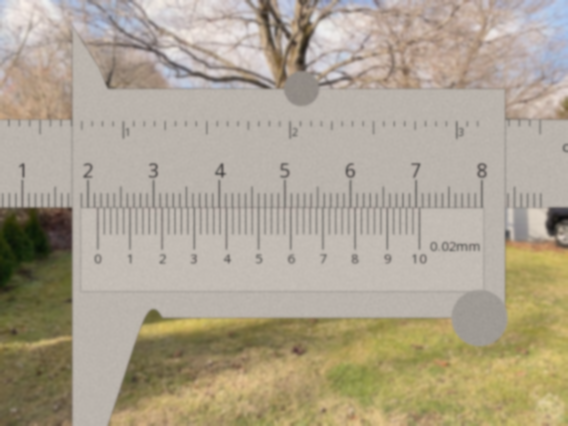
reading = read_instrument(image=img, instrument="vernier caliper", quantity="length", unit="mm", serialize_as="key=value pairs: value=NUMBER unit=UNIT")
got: value=21.5 unit=mm
